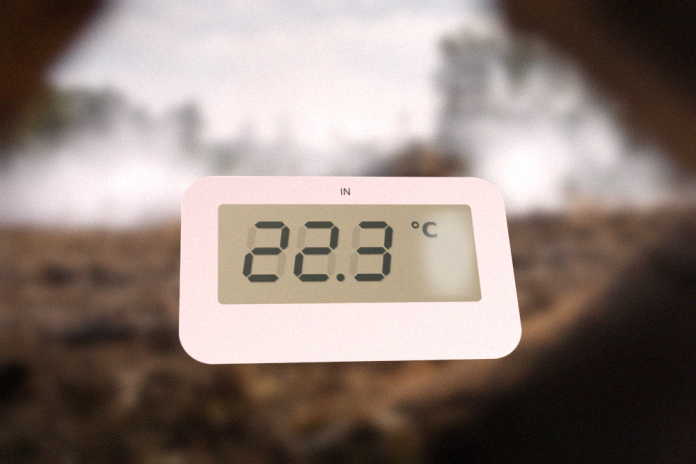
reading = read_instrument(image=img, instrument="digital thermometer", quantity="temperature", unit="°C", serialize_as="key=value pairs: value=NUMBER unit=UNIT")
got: value=22.3 unit=°C
